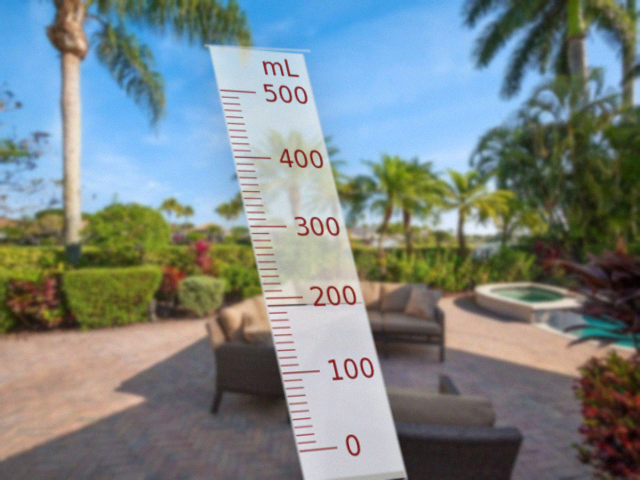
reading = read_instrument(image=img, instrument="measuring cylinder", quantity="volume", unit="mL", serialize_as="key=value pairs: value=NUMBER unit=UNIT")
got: value=190 unit=mL
